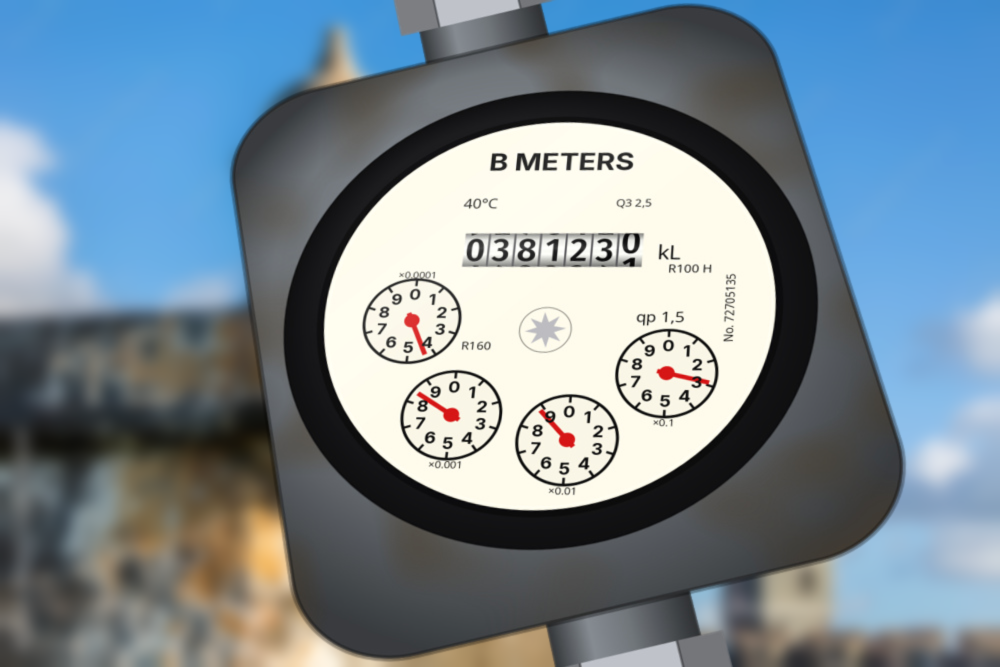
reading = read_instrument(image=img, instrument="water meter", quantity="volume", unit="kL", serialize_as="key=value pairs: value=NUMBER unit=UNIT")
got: value=381230.2884 unit=kL
